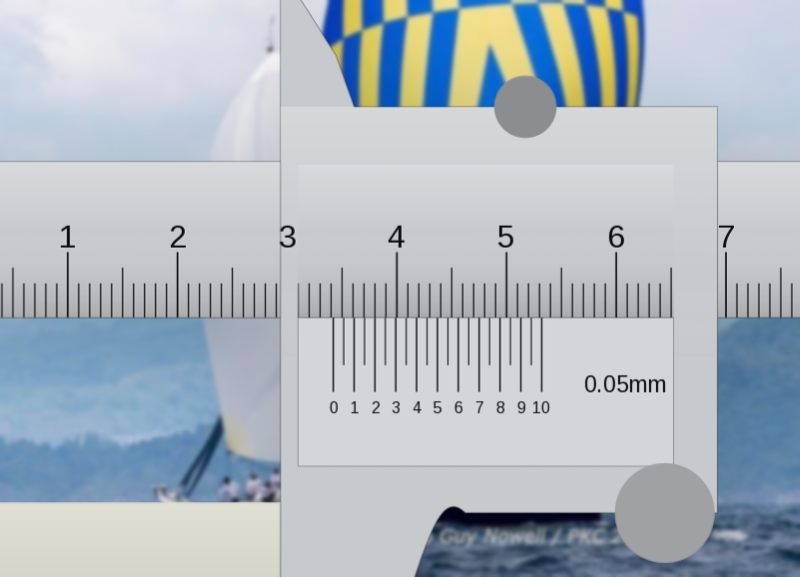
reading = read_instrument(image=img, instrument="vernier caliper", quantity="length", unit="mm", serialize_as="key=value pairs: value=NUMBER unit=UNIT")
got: value=34.2 unit=mm
